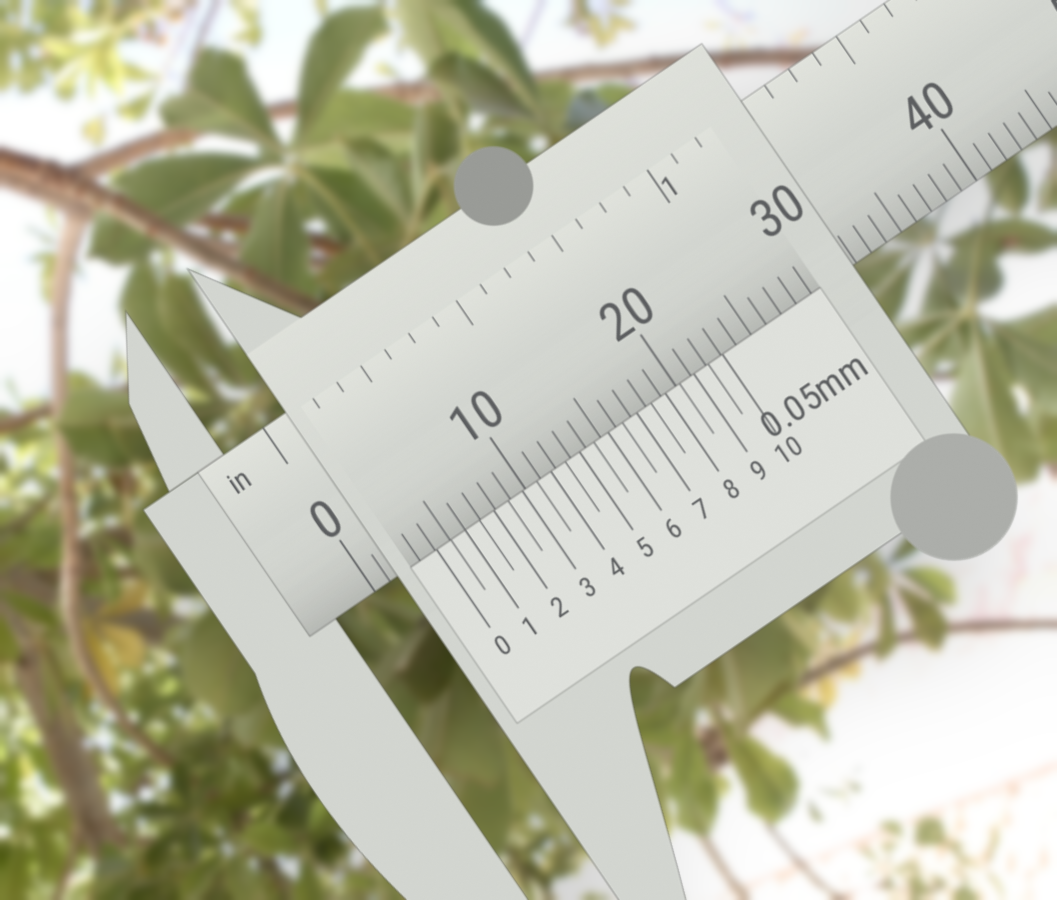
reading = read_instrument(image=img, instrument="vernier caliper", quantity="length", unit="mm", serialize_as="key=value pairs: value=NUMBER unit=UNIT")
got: value=4.1 unit=mm
